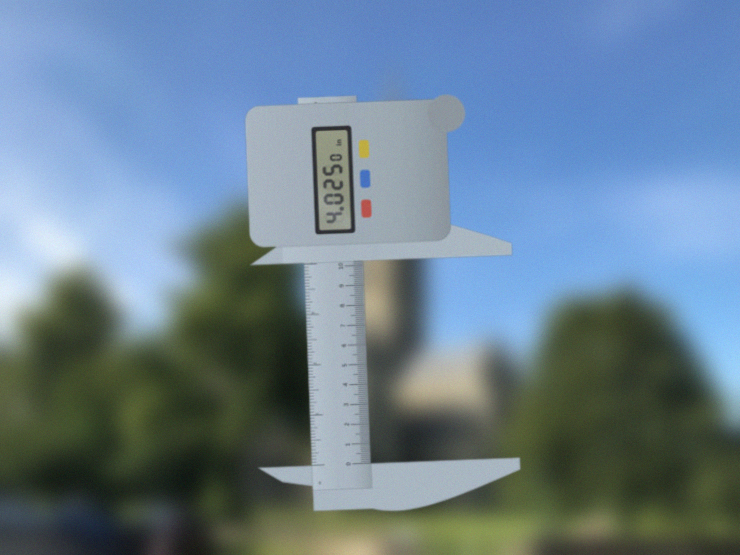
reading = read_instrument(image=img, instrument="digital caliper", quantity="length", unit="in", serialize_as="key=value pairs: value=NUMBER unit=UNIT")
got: value=4.0250 unit=in
